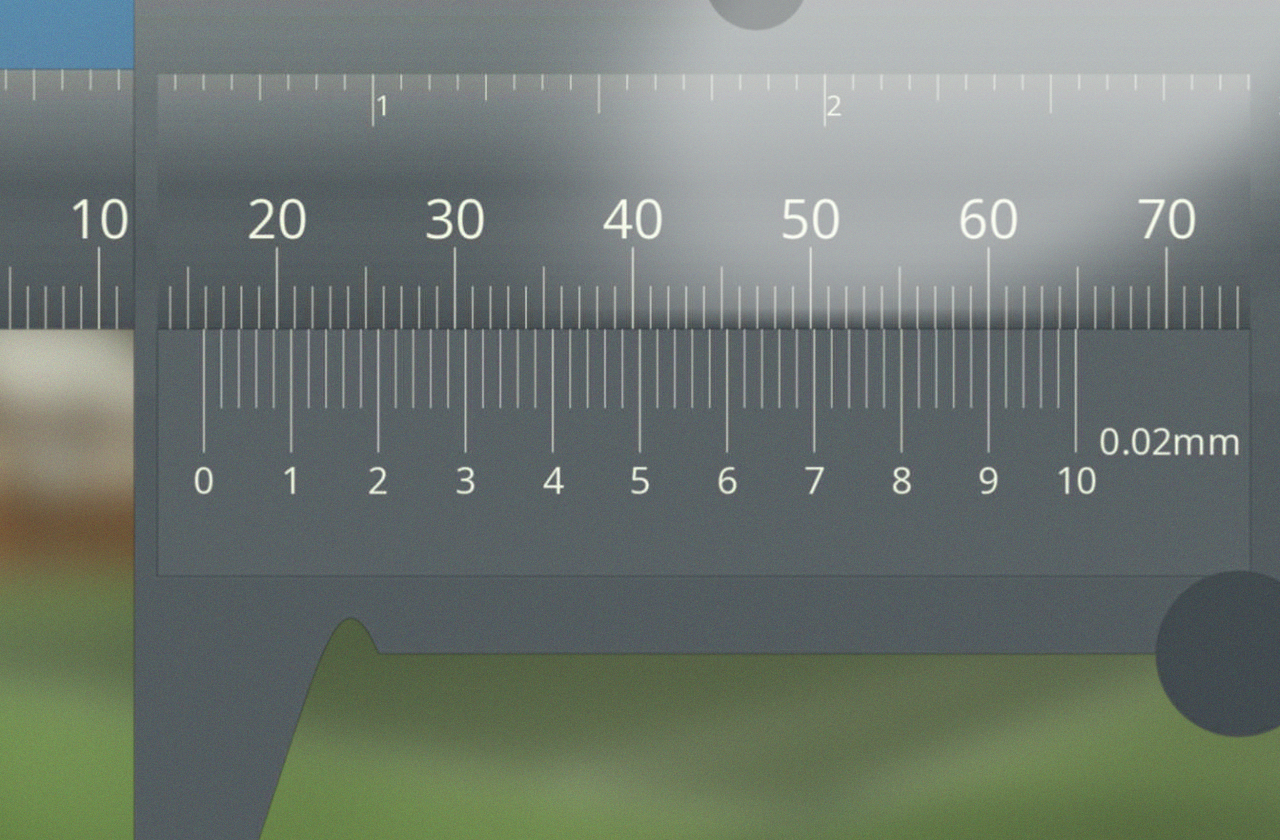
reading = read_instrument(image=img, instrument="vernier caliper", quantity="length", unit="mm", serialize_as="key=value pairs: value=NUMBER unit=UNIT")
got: value=15.9 unit=mm
